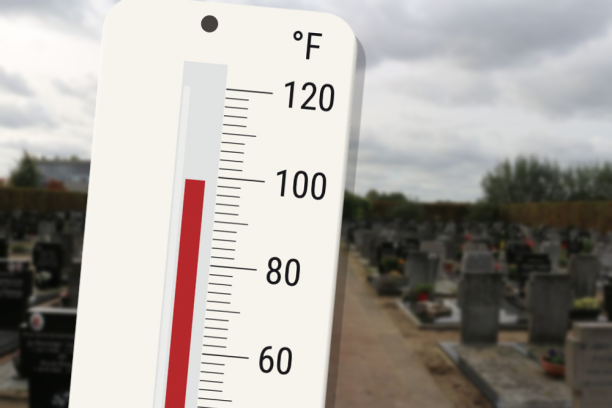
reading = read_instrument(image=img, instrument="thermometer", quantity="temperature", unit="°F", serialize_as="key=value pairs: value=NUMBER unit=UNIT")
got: value=99 unit=°F
